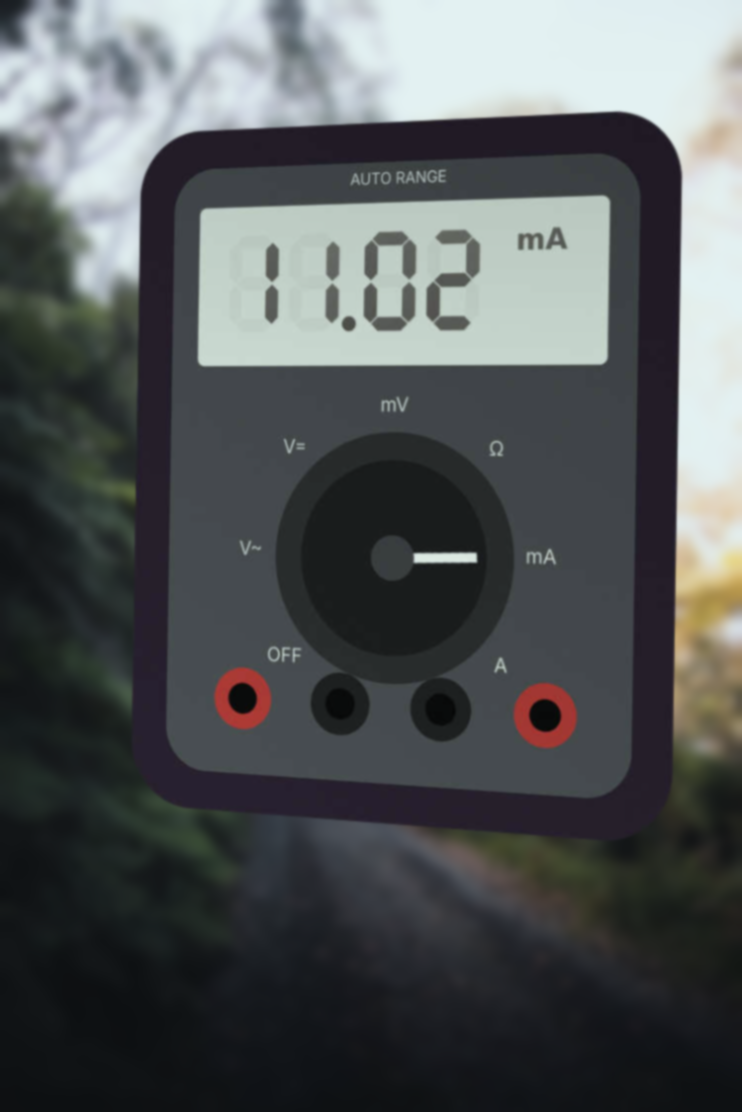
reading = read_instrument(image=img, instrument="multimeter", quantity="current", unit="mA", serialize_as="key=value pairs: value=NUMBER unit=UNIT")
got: value=11.02 unit=mA
